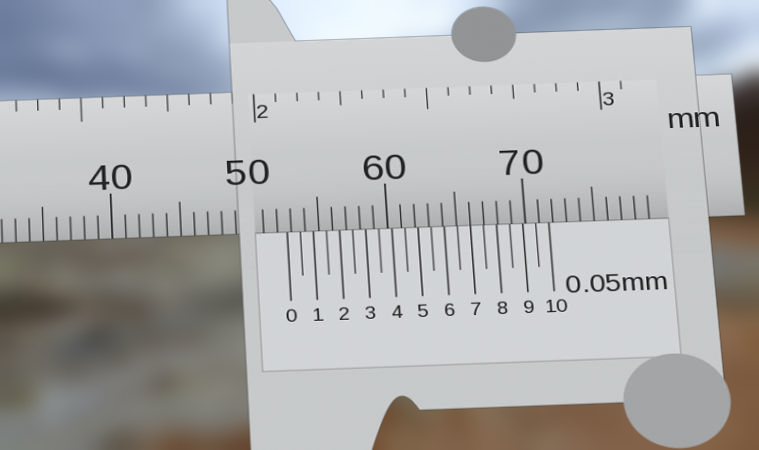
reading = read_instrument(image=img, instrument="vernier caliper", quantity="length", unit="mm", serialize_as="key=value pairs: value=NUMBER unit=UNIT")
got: value=52.7 unit=mm
